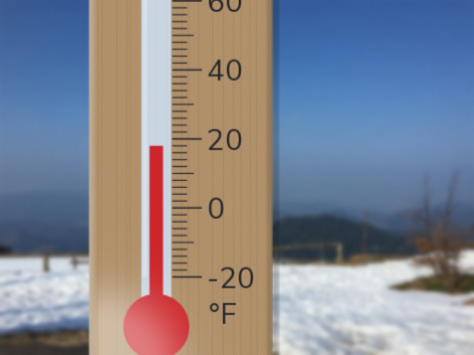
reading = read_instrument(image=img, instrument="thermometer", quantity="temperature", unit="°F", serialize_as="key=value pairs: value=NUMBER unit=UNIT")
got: value=18 unit=°F
